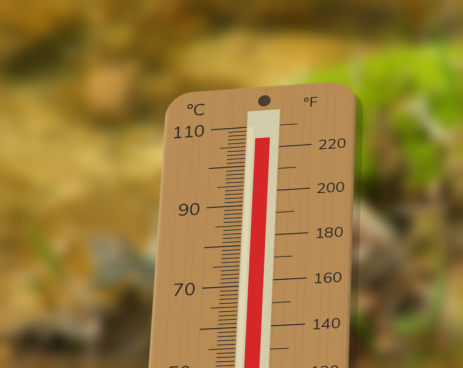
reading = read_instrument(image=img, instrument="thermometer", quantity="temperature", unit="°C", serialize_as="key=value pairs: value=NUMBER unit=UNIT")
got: value=107 unit=°C
